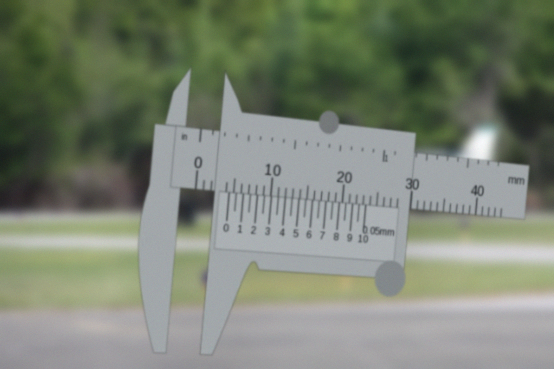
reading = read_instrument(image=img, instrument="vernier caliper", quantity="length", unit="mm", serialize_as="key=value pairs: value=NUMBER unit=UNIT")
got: value=4.4 unit=mm
